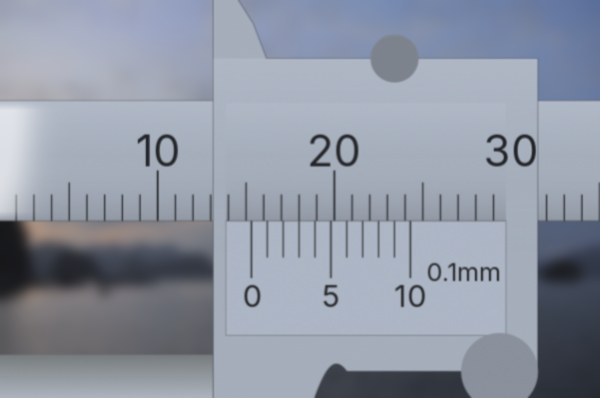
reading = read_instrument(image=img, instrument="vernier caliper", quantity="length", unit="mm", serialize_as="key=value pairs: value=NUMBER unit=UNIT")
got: value=15.3 unit=mm
